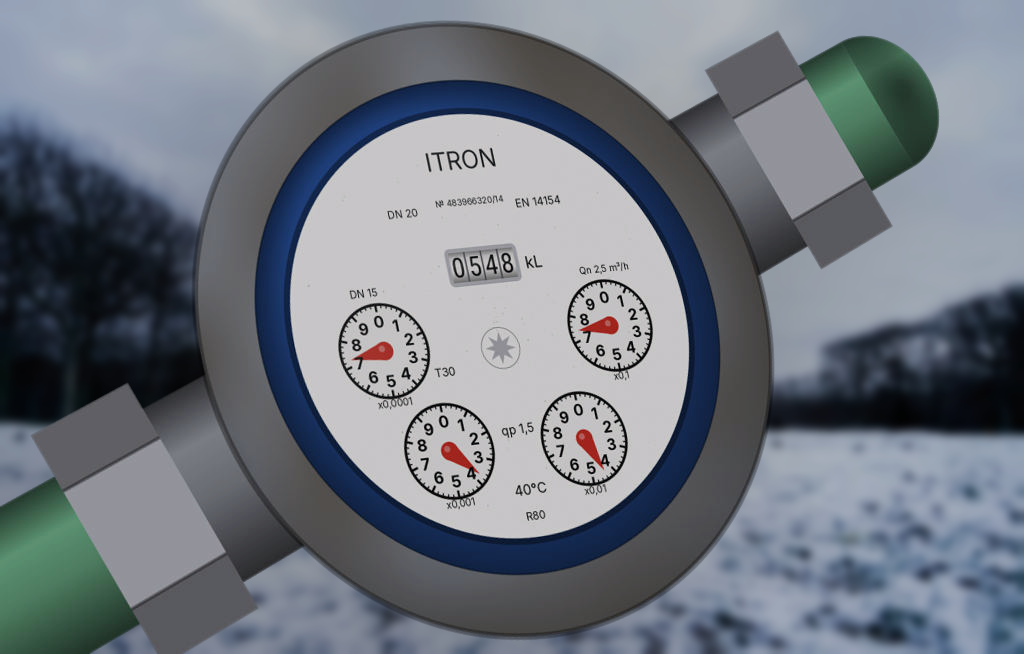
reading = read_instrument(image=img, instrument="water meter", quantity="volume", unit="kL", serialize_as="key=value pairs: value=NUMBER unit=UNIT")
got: value=548.7437 unit=kL
